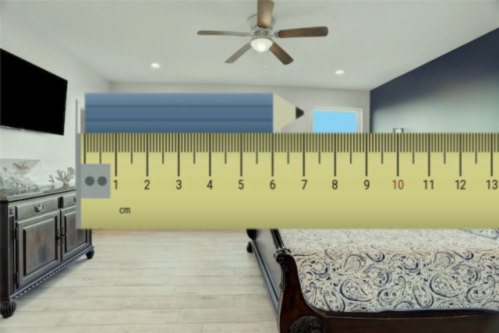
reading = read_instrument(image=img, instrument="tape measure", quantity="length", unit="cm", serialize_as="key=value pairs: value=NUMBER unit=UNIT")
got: value=7 unit=cm
